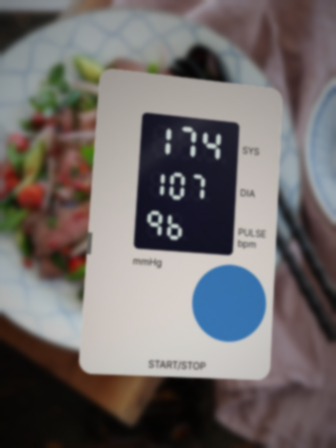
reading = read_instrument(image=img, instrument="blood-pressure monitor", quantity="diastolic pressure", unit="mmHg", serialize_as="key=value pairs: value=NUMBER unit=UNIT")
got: value=107 unit=mmHg
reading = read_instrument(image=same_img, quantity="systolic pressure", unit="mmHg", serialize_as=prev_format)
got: value=174 unit=mmHg
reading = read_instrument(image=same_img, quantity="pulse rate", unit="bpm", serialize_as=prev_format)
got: value=96 unit=bpm
